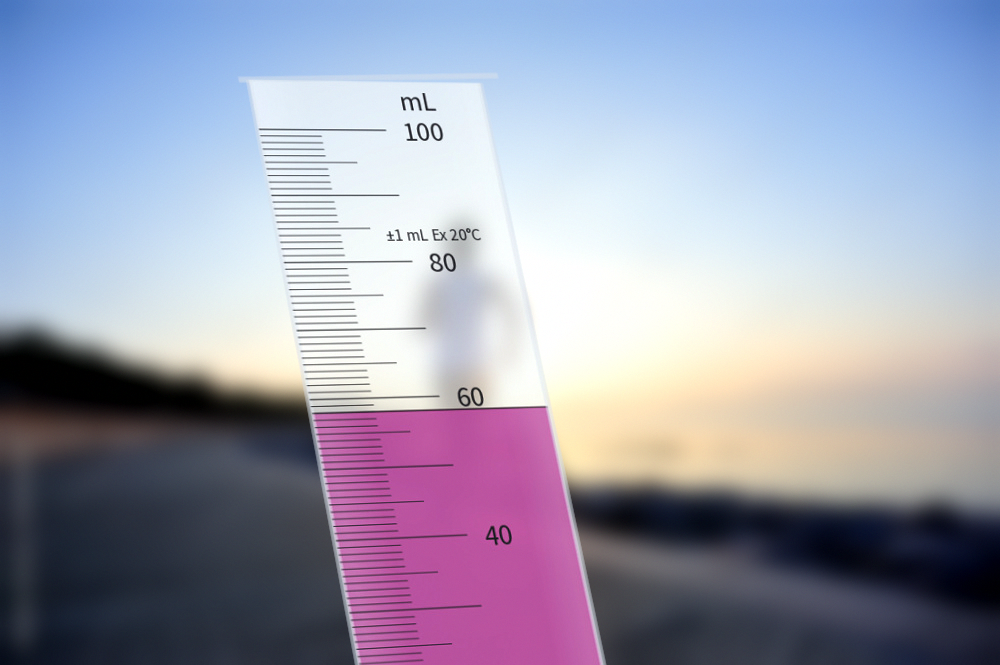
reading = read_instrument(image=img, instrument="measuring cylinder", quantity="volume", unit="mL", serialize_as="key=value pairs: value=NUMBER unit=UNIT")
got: value=58 unit=mL
